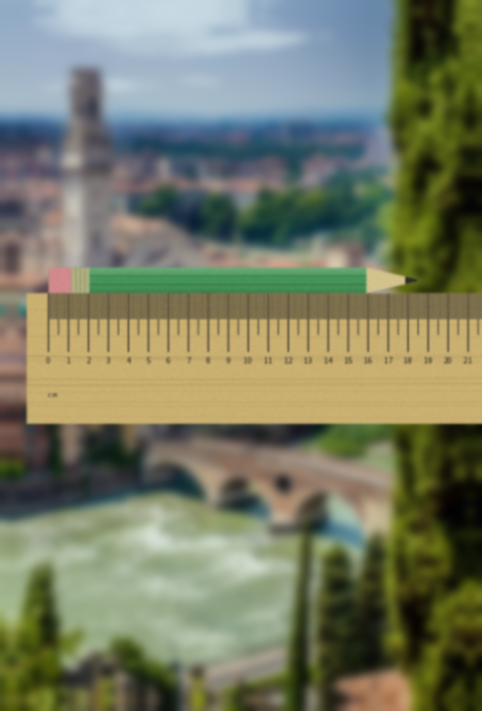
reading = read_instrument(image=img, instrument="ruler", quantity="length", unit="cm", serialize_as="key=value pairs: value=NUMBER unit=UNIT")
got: value=18.5 unit=cm
